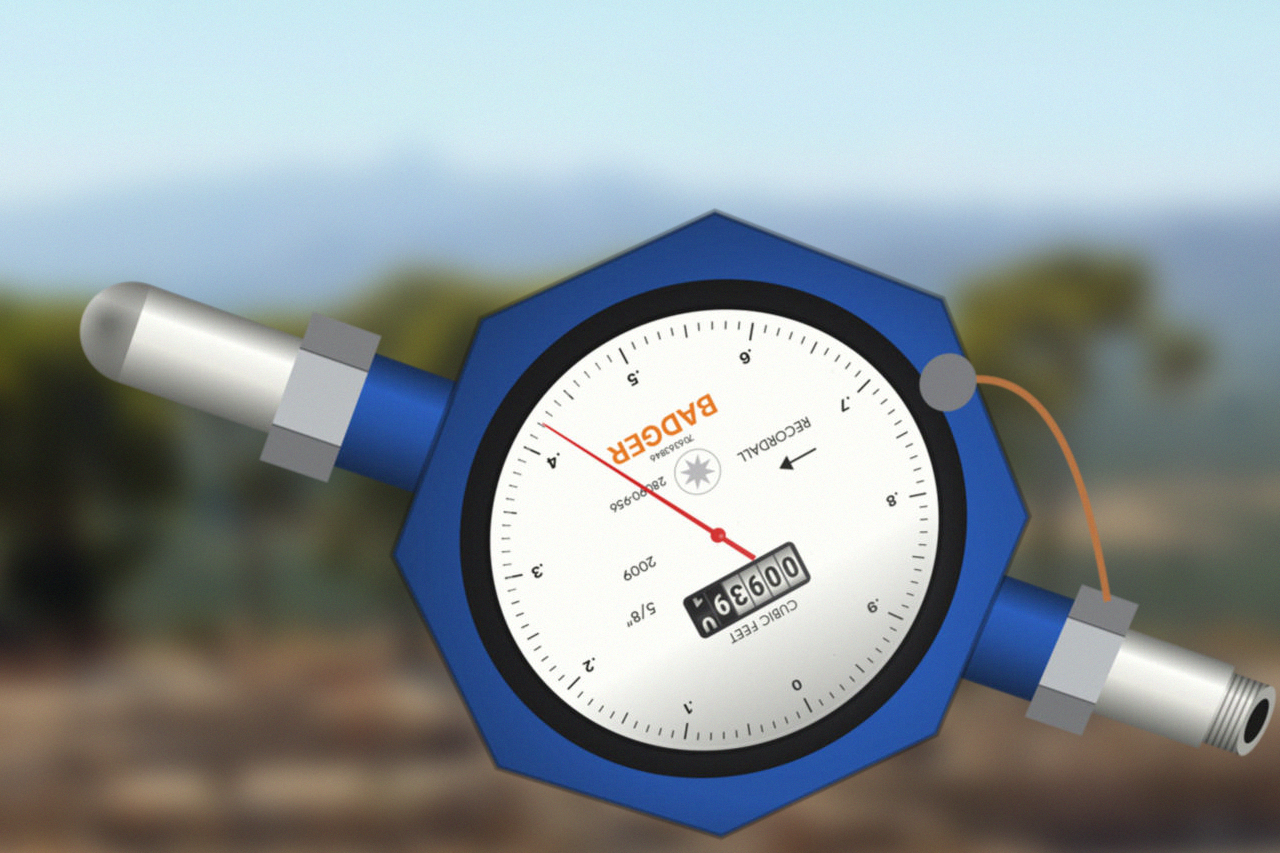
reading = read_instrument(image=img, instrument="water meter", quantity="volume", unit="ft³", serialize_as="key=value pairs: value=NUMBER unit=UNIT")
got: value=9390.42 unit=ft³
